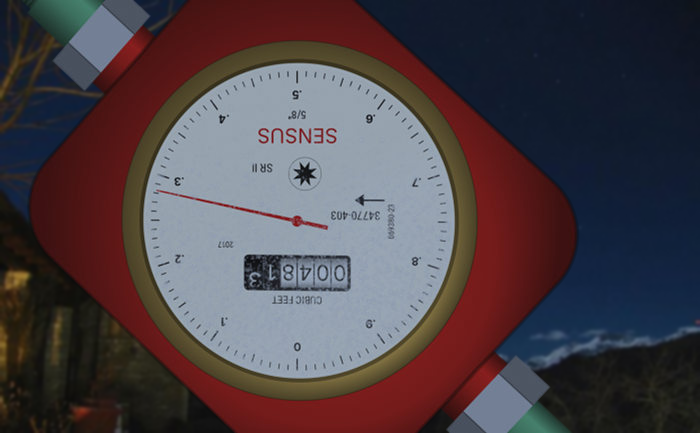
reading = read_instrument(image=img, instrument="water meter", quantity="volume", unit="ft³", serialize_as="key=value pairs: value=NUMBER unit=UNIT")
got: value=4813.28 unit=ft³
